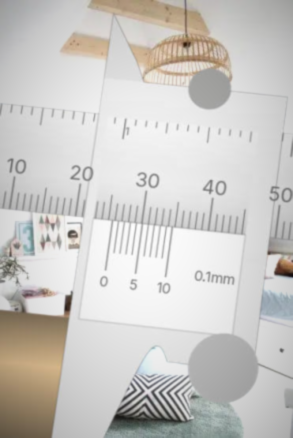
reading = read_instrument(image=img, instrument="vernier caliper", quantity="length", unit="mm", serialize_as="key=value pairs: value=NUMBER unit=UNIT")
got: value=25.6 unit=mm
